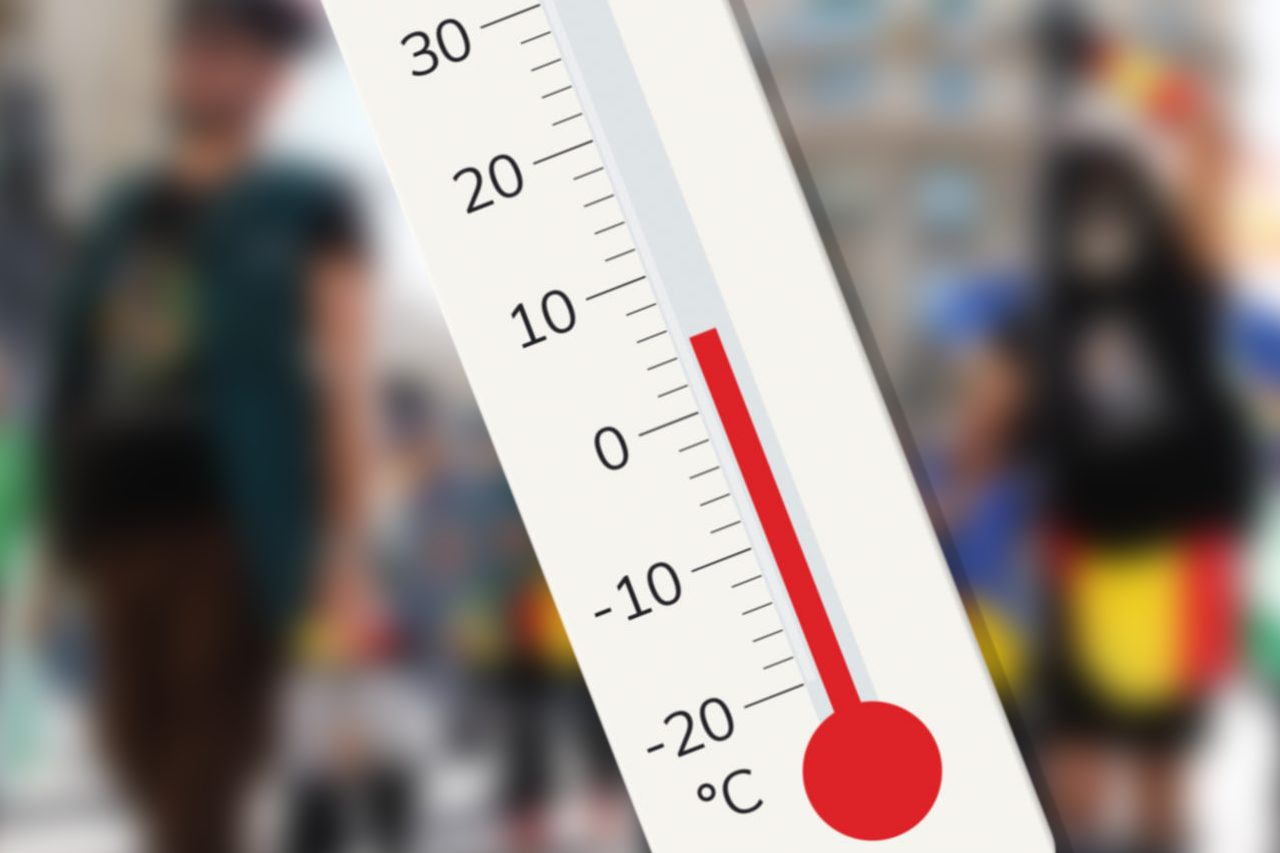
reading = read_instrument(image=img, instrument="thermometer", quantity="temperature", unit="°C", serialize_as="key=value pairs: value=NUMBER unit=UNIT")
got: value=5 unit=°C
